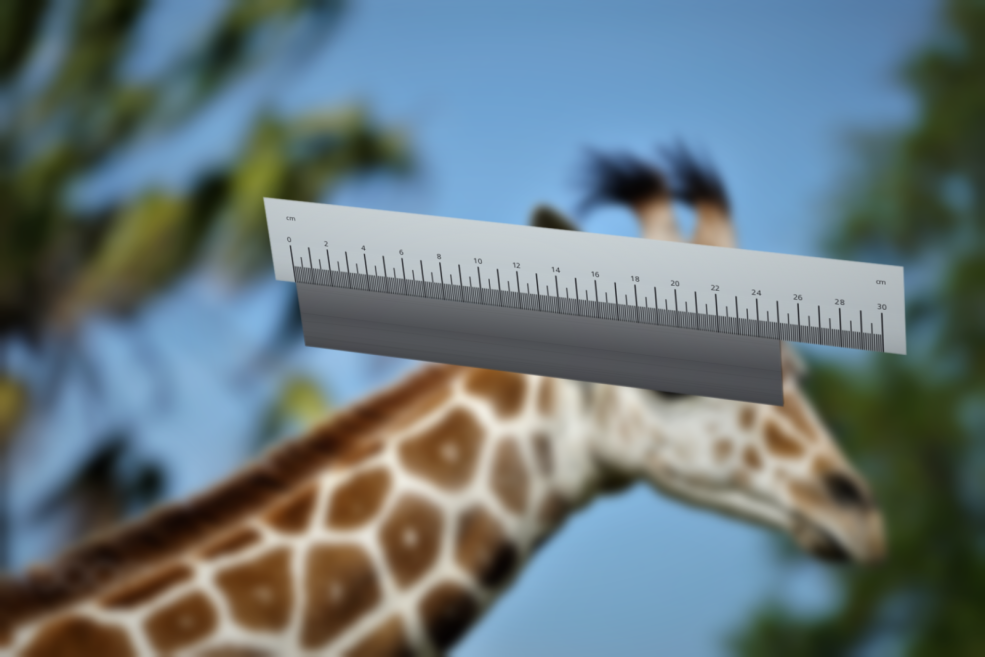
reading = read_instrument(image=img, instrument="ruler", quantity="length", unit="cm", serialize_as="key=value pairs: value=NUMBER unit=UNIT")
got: value=25 unit=cm
